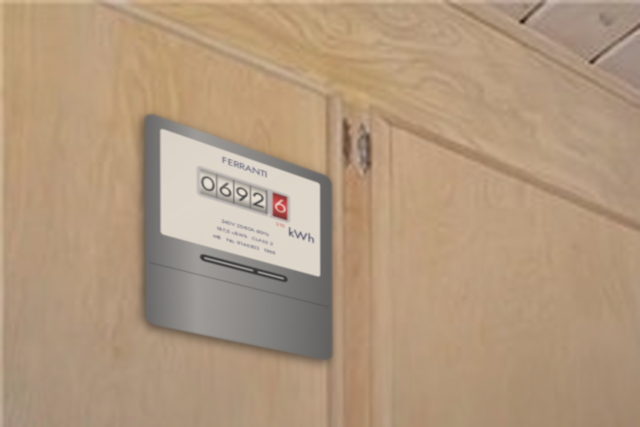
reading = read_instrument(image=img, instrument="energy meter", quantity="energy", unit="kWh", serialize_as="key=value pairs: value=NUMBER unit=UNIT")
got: value=692.6 unit=kWh
